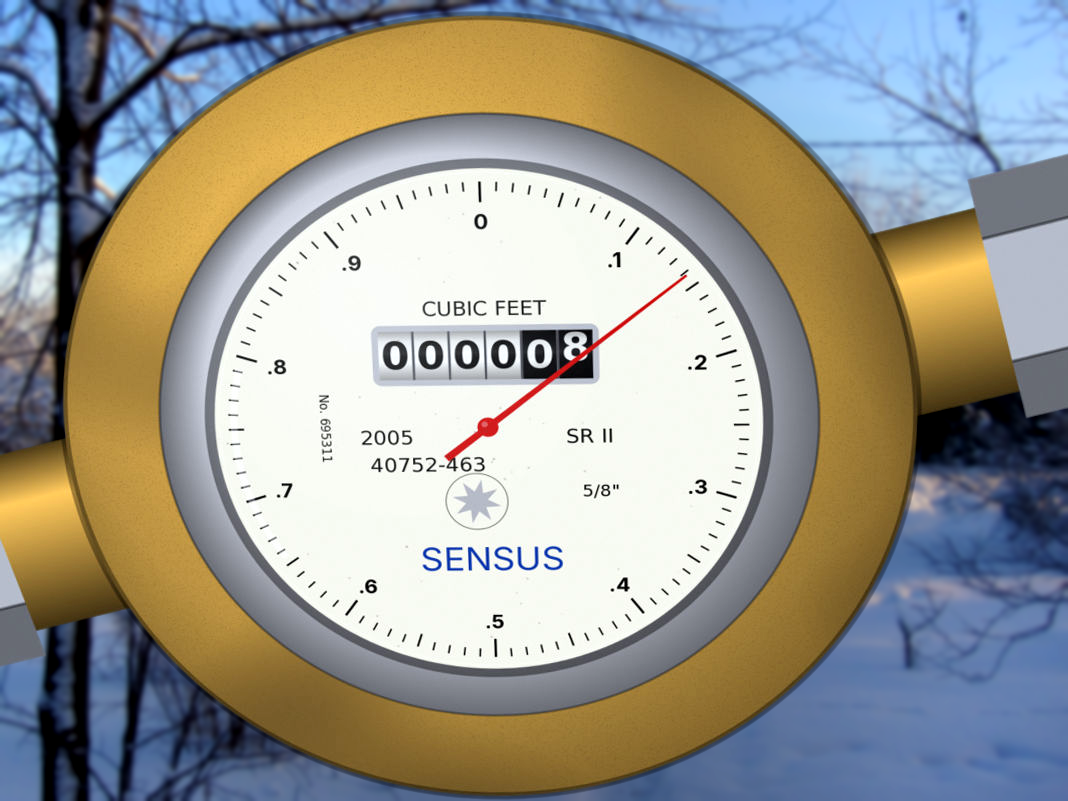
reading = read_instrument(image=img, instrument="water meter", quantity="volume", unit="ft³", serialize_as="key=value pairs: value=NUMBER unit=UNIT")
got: value=8.14 unit=ft³
